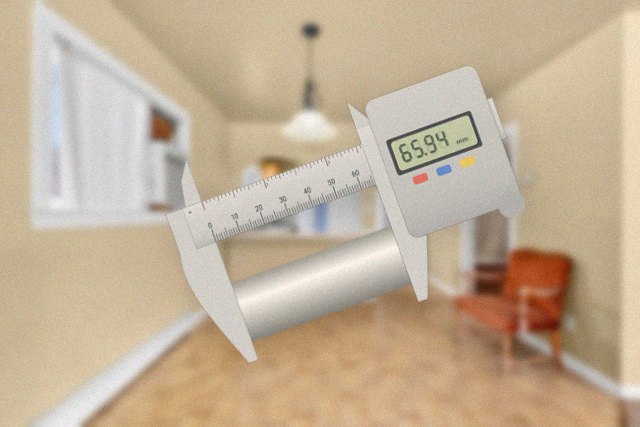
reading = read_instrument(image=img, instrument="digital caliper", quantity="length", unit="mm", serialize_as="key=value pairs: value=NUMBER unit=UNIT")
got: value=65.94 unit=mm
